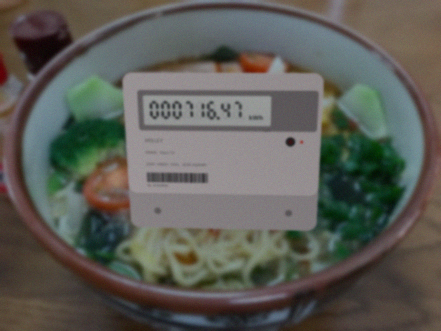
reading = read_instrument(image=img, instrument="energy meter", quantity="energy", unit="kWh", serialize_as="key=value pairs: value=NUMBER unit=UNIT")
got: value=716.47 unit=kWh
